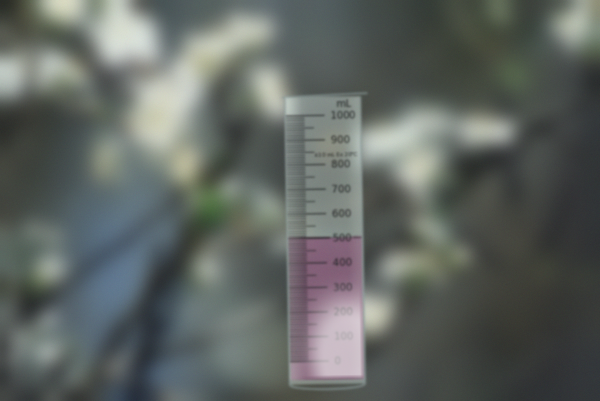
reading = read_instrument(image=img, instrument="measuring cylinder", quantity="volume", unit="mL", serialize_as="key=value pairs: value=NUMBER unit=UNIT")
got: value=500 unit=mL
